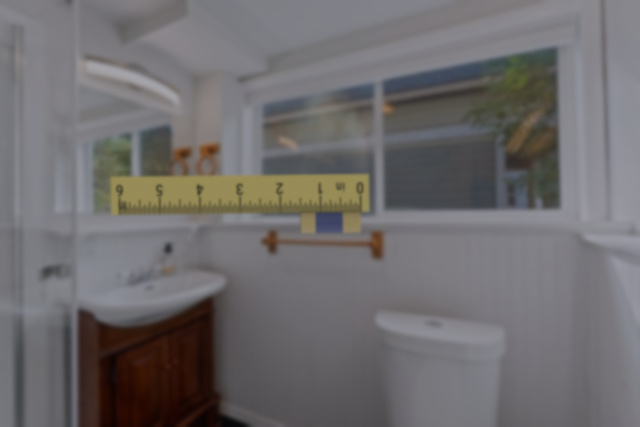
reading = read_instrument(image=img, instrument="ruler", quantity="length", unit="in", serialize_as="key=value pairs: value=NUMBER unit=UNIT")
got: value=1.5 unit=in
